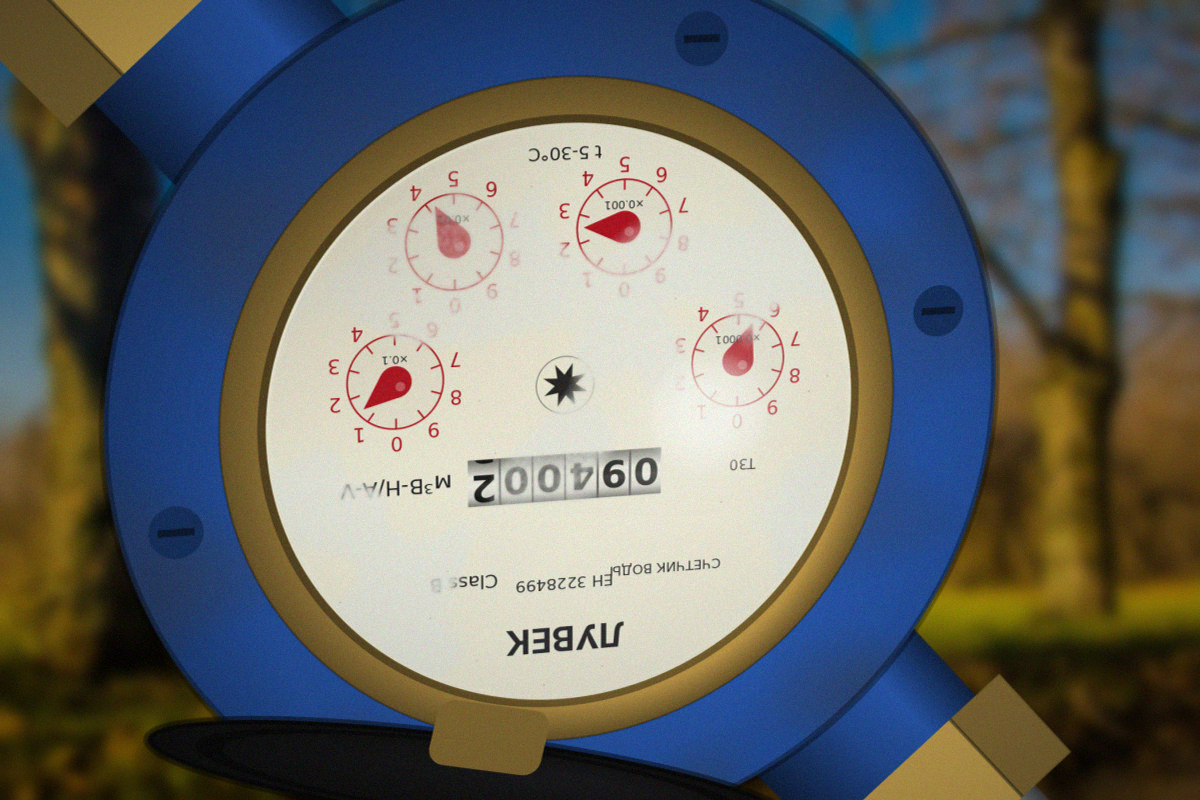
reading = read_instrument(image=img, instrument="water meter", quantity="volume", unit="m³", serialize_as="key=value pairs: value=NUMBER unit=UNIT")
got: value=94002.1425 unit=m³
